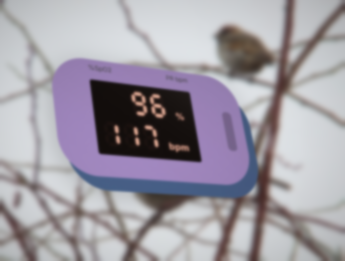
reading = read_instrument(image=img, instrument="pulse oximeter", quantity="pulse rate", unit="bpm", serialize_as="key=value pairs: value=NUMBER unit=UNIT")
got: value=117 unit=bpm
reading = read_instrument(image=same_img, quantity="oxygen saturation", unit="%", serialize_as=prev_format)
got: value=96 unit=%
